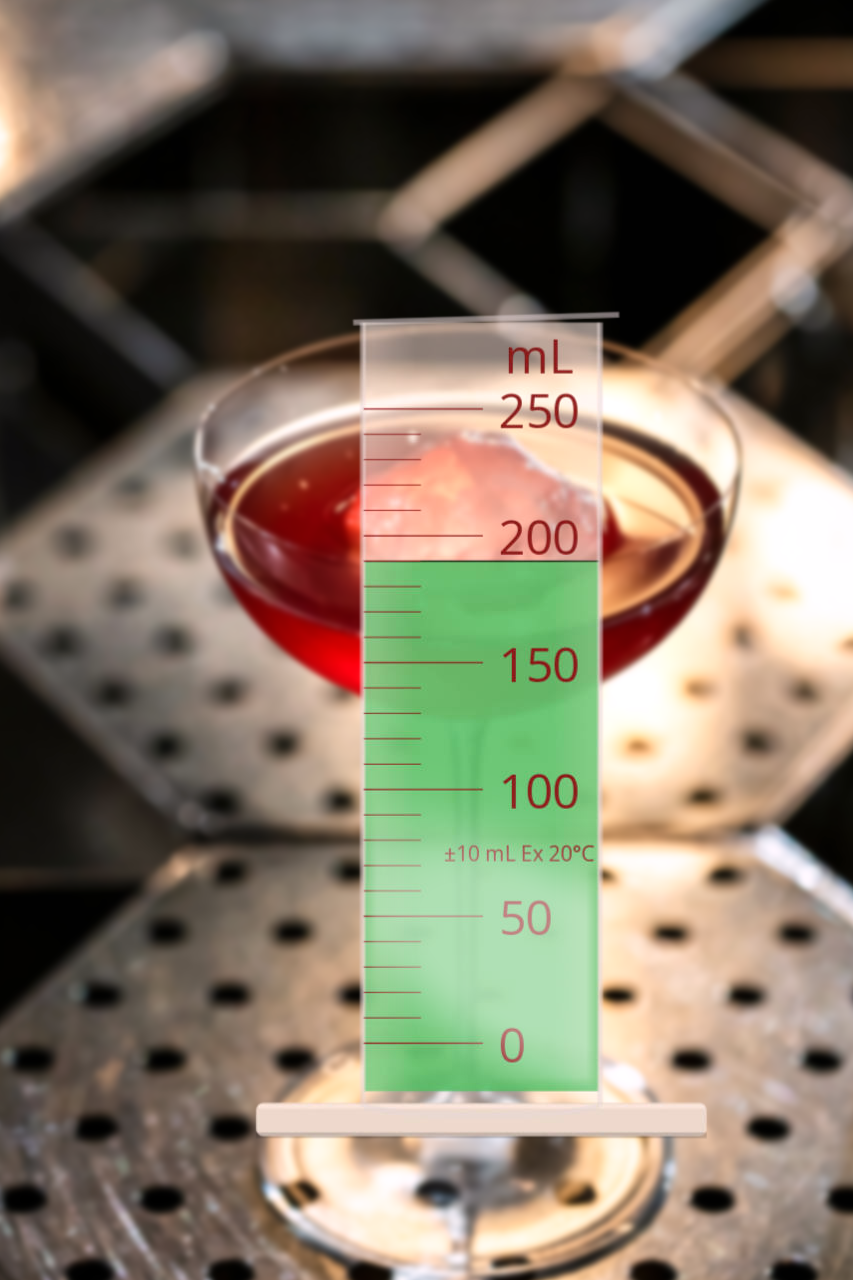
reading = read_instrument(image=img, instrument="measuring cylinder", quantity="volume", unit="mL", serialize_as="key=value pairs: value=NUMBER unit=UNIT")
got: value=190 unit=mL
